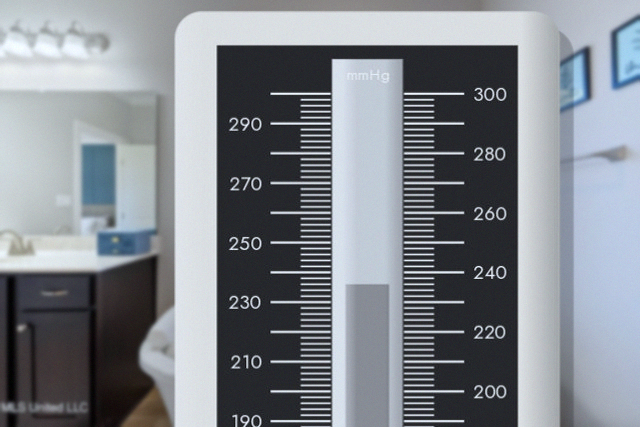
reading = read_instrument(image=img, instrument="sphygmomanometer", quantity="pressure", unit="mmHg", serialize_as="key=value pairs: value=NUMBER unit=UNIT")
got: value=236 unit=mmHg
